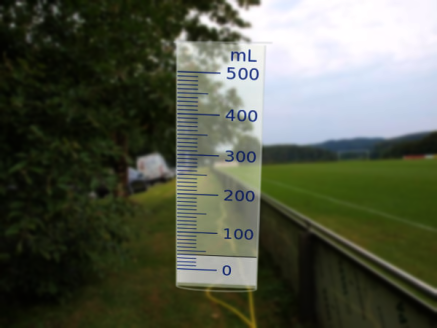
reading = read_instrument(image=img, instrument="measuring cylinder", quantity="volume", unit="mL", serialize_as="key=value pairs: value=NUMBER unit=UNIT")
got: value=40 unit=mL
